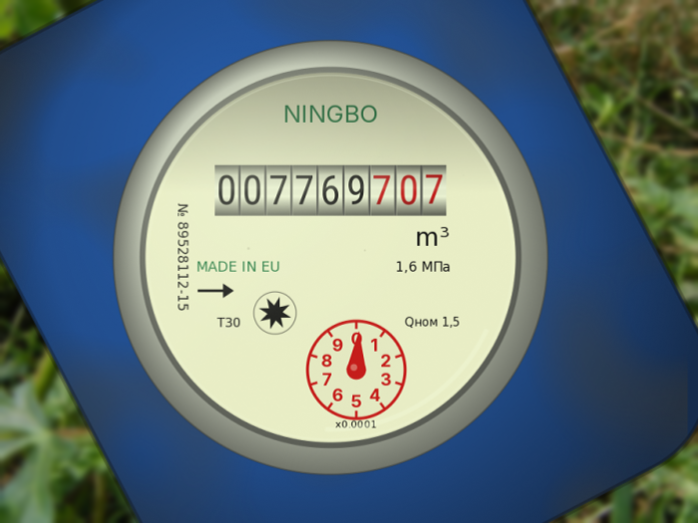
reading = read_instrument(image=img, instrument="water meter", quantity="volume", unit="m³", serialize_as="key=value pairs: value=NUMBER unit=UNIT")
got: value=7769.7070 unit=m³
